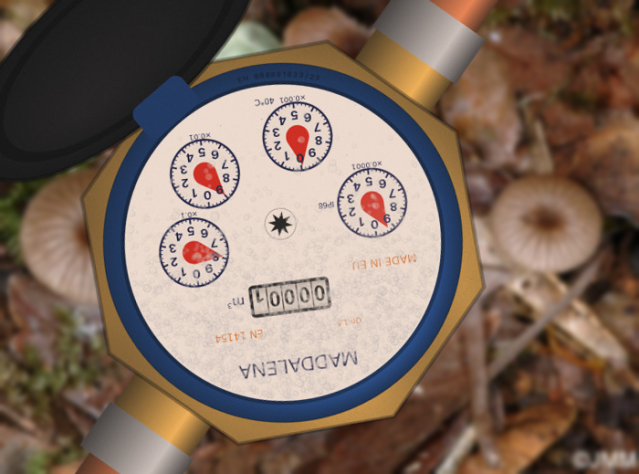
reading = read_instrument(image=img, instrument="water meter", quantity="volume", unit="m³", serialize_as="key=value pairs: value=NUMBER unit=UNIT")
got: value=0.7899 unit=m³
